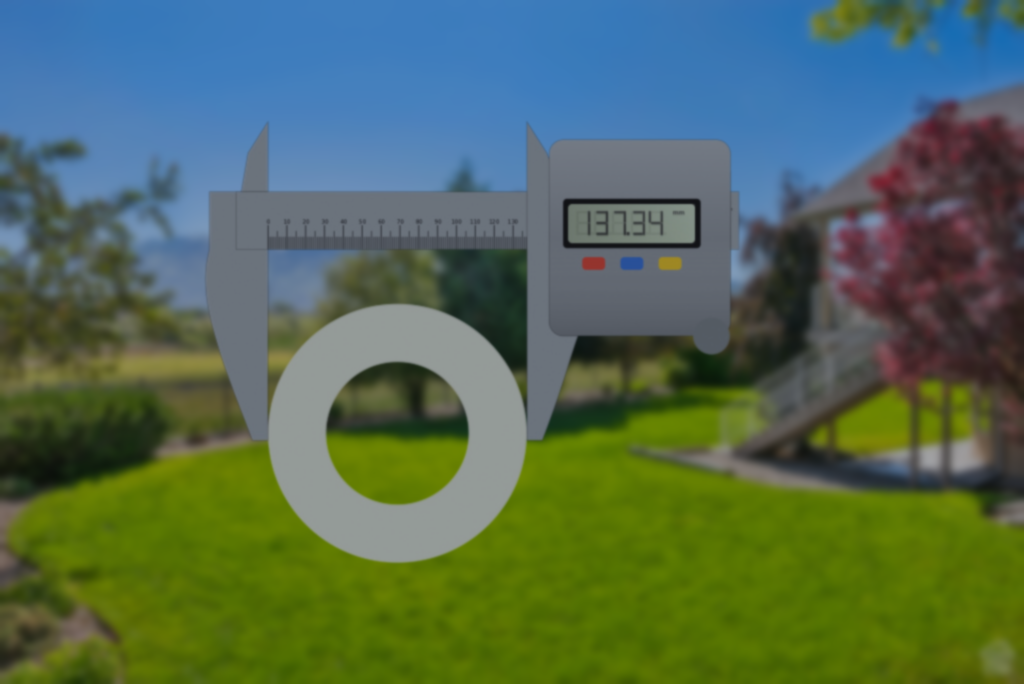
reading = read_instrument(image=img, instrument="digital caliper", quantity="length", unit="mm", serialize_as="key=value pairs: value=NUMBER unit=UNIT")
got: value=137.34 unit=mm
